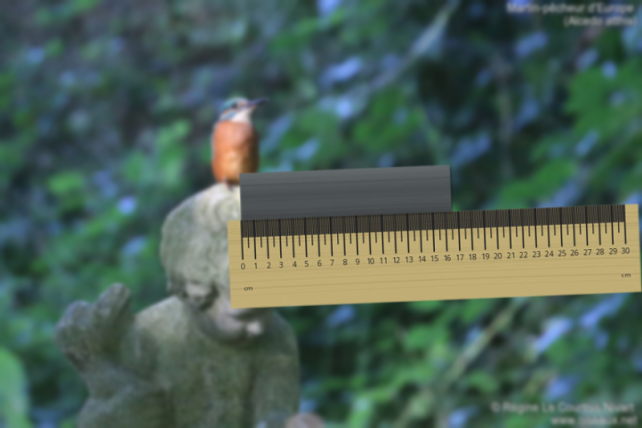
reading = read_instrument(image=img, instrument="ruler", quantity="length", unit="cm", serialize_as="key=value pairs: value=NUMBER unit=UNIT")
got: value=16.5 unit=cm
